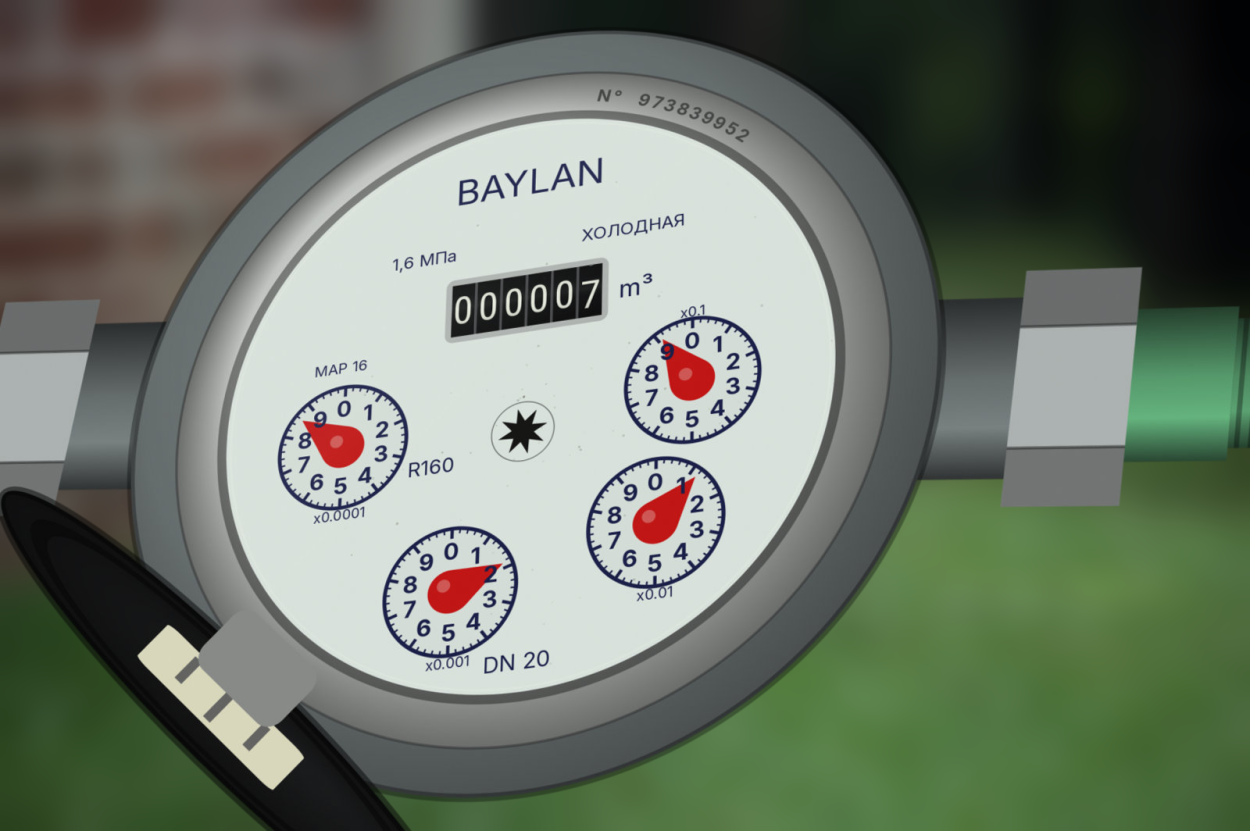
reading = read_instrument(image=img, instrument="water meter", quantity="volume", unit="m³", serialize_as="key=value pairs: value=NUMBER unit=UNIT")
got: value=6.9118 unit=m³
